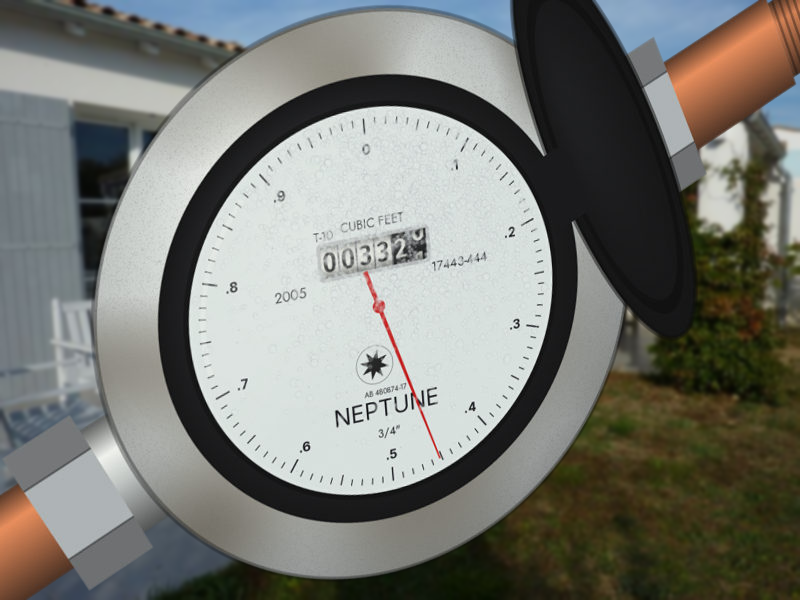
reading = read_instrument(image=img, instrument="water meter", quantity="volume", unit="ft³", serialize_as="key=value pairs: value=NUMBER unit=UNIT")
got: value=3320.45 unit=ft³
